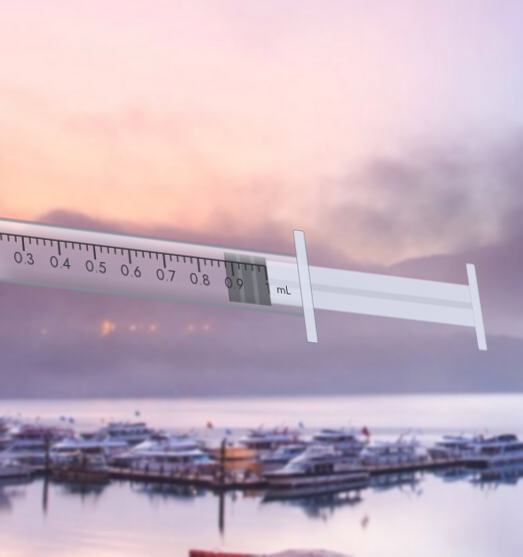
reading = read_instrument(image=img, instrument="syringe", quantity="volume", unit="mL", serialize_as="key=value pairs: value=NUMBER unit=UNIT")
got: value=0.88 unit=mL
